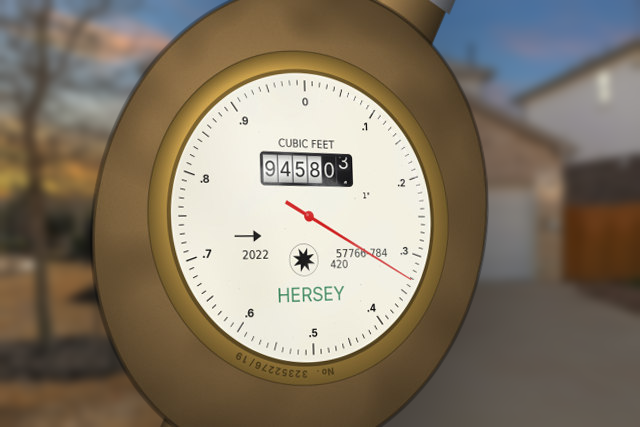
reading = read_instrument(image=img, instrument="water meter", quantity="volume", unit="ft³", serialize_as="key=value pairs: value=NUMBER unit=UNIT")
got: value=945803.33 unit=ft³
